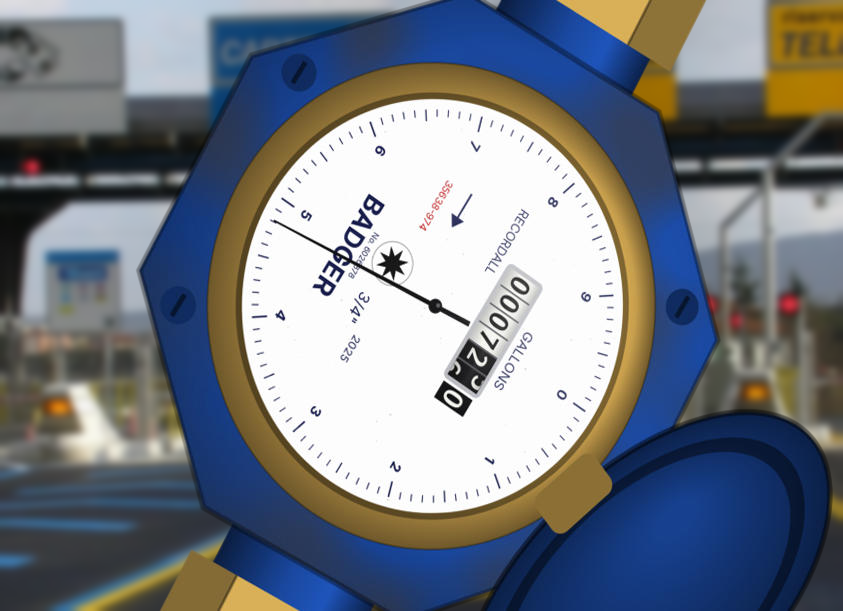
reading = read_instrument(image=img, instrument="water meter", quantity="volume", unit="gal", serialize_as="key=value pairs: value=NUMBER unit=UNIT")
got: value=7254.8 unit=gal
